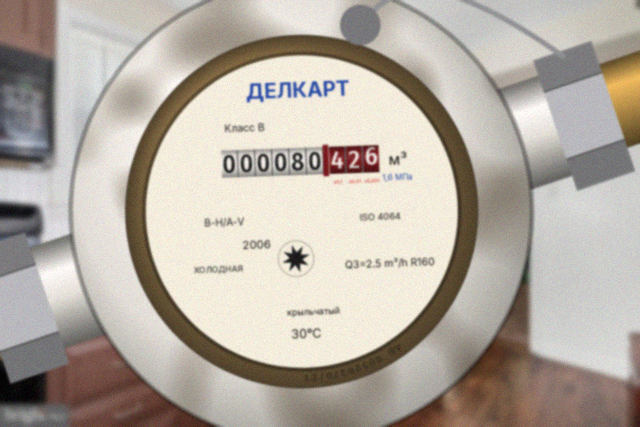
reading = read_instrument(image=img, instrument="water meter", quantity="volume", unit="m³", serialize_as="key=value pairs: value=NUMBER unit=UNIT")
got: value=80.426 unit=m³
